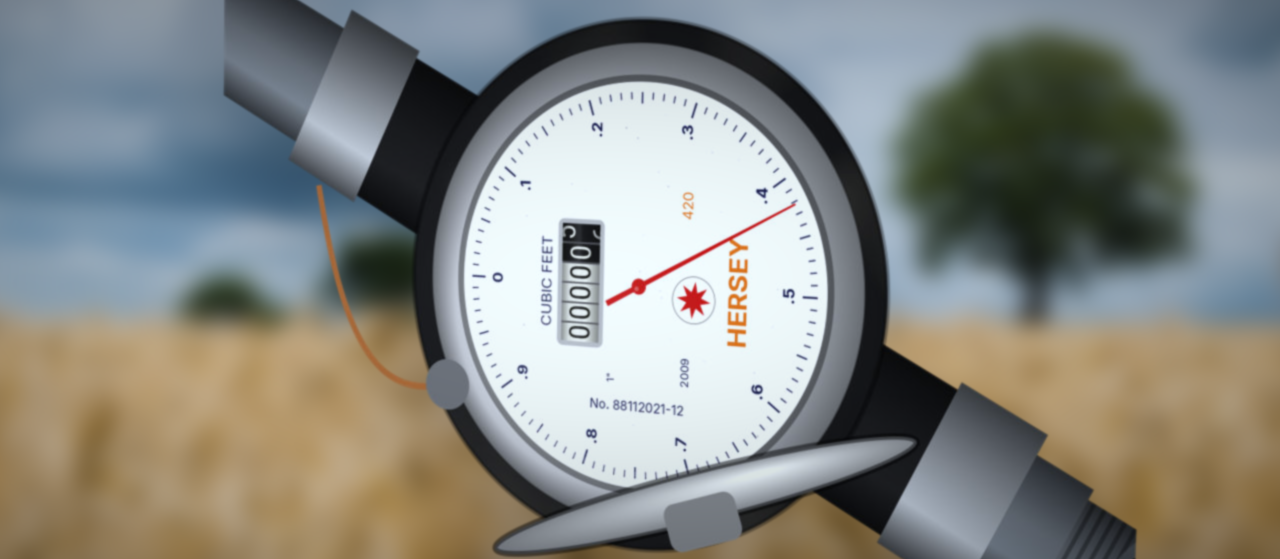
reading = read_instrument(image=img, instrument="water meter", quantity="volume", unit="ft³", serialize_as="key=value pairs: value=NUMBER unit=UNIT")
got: value=5.42 unit=ft³
